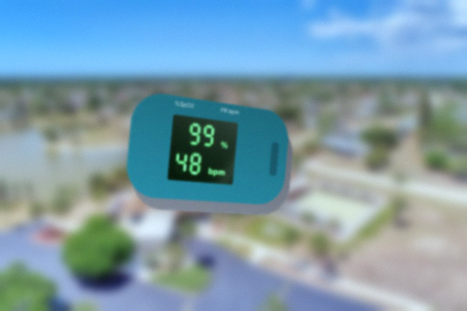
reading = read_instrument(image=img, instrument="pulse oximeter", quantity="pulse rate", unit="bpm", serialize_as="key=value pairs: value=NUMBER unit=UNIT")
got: value=48 unit=bpm
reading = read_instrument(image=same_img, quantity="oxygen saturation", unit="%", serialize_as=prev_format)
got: value=99 unit=%
